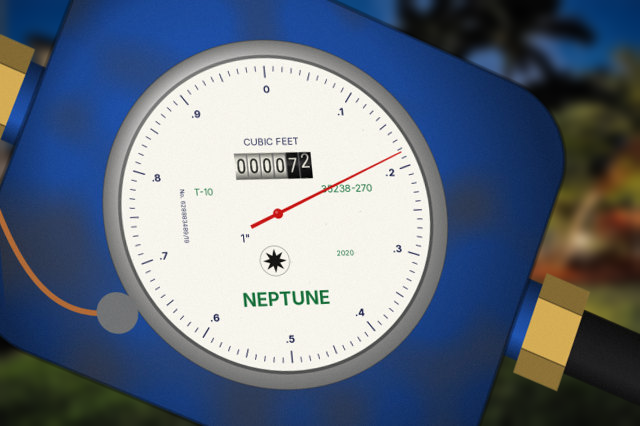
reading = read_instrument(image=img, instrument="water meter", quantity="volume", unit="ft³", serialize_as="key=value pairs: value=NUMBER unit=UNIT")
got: value=72.18 unit=ft³
